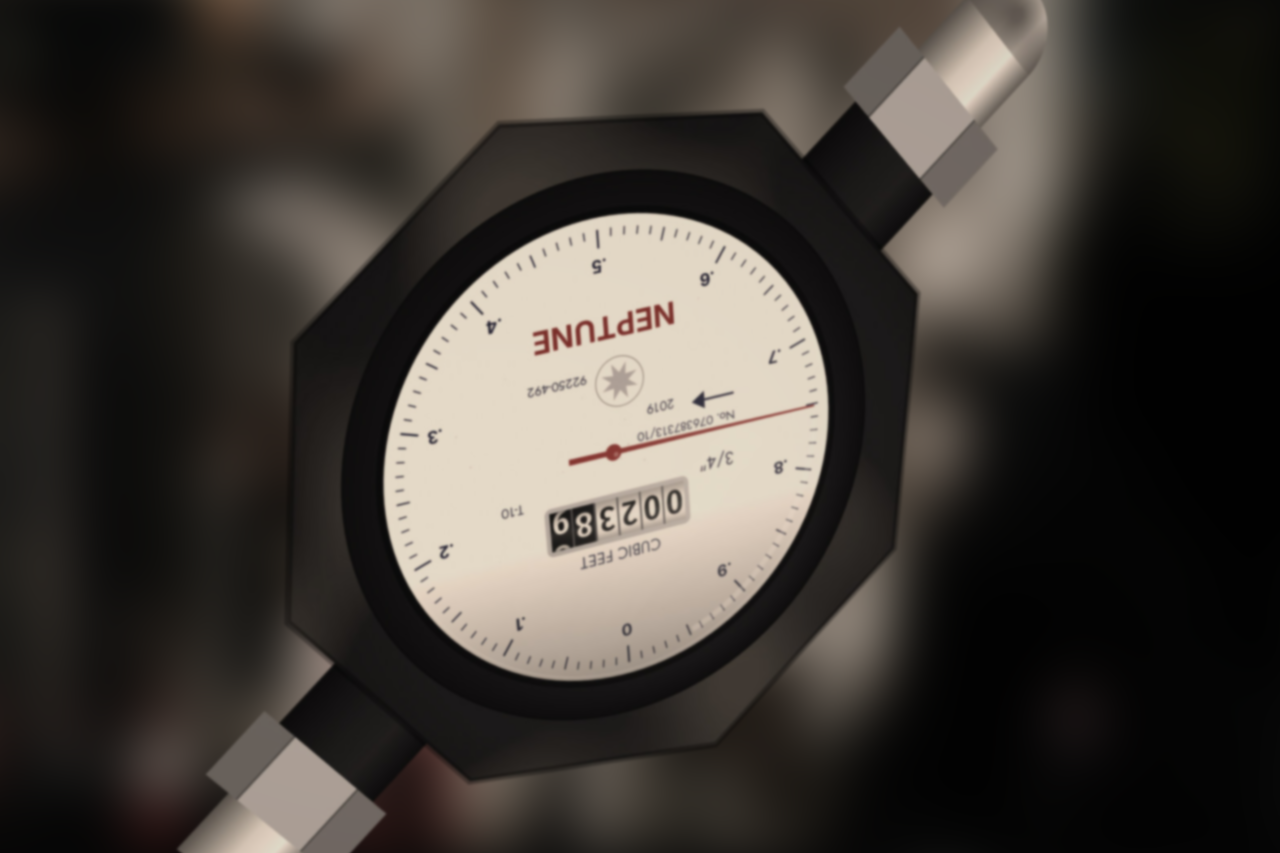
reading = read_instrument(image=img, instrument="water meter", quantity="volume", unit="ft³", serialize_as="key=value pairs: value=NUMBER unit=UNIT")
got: value=2388.75 unit=ft³
